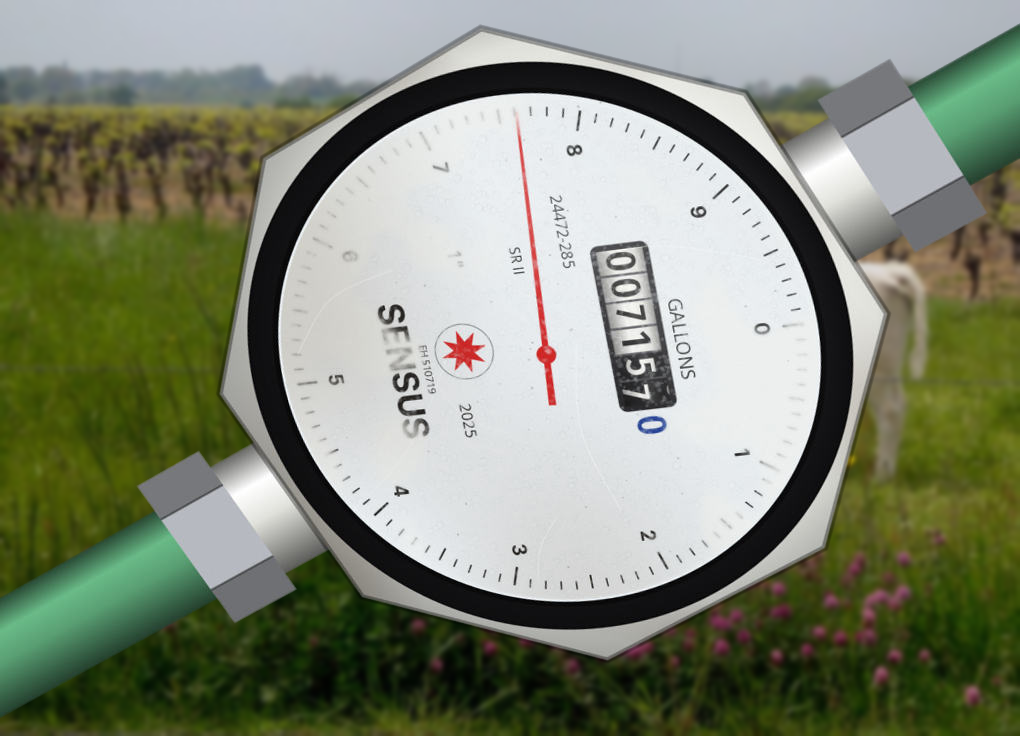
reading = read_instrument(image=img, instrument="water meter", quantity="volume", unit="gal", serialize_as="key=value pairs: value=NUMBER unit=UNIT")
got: value=71567.6 unit=gal
